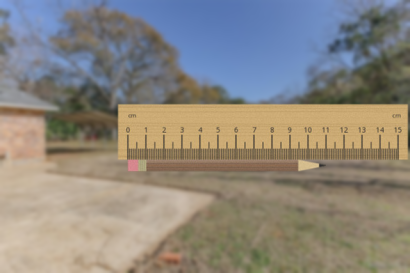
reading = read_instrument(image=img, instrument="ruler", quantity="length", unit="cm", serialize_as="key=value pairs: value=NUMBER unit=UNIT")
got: value=11 unit=cm
